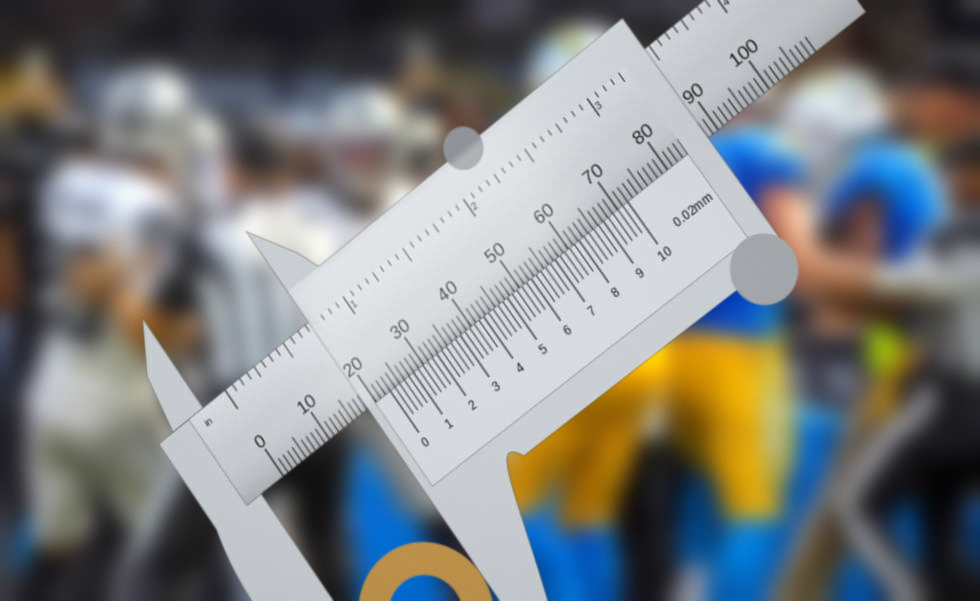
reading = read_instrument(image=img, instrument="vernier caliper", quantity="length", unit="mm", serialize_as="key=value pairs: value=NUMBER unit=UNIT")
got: value=23.0 unit=mm
